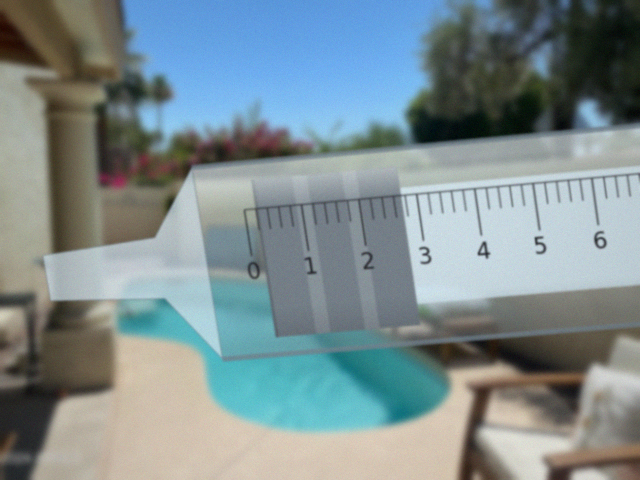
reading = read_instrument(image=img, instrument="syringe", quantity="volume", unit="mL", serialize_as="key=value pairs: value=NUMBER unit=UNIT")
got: value=0.2 unit=mL
